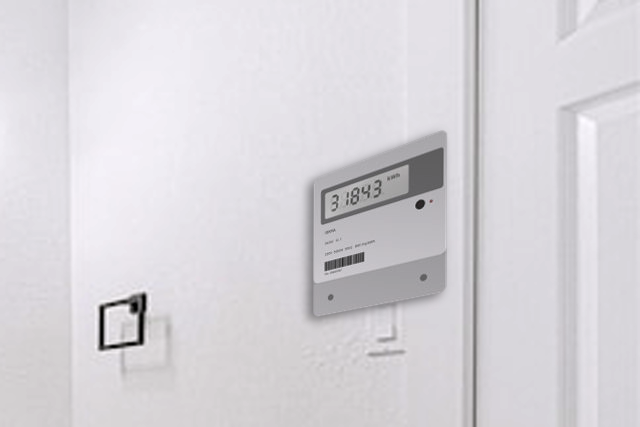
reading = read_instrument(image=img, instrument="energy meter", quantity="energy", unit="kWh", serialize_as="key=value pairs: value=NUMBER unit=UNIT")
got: value=31843 unit=kWh
